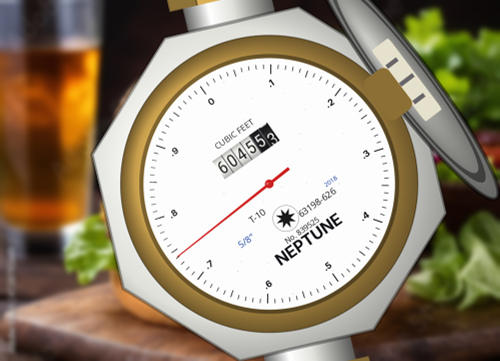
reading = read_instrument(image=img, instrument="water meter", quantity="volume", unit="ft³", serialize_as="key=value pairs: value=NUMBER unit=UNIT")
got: value=604552.74 unit=ft³
